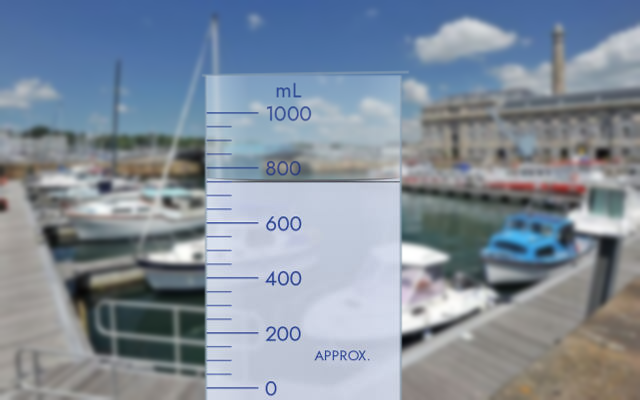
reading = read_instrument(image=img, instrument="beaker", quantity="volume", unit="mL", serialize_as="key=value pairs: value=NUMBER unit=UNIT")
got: value=750 unit=mL
